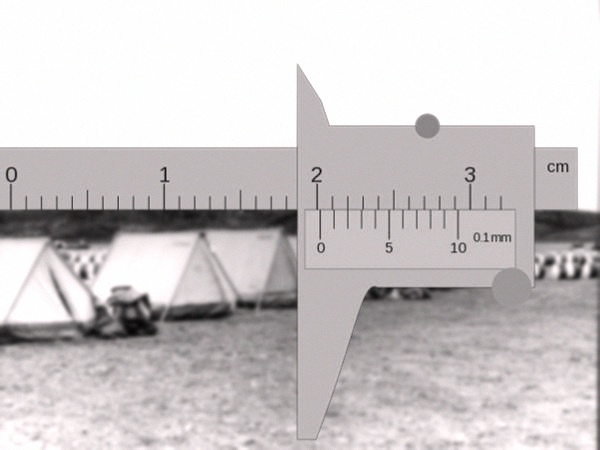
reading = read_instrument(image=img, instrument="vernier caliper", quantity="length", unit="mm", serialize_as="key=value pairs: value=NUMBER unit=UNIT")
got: value=20.2 unit=mm
